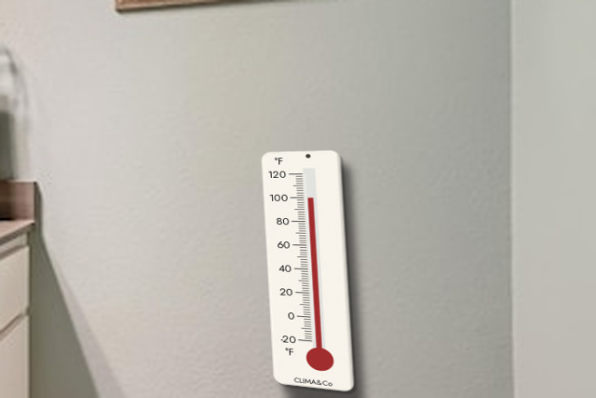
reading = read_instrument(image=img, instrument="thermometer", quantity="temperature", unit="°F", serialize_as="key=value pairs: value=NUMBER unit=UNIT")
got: value=100 unit=°F
